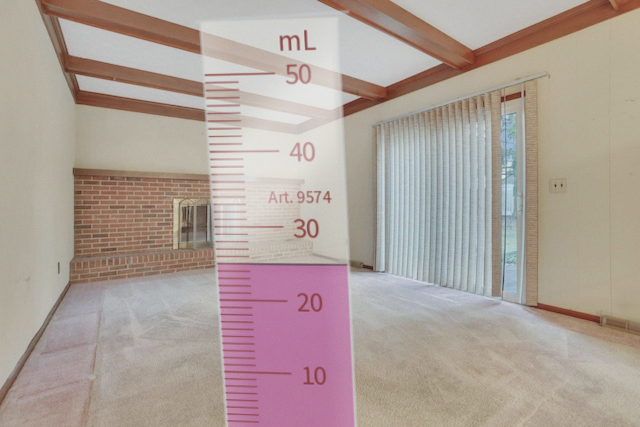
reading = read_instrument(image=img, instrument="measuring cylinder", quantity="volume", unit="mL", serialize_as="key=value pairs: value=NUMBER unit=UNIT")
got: value=25 unit=mL
